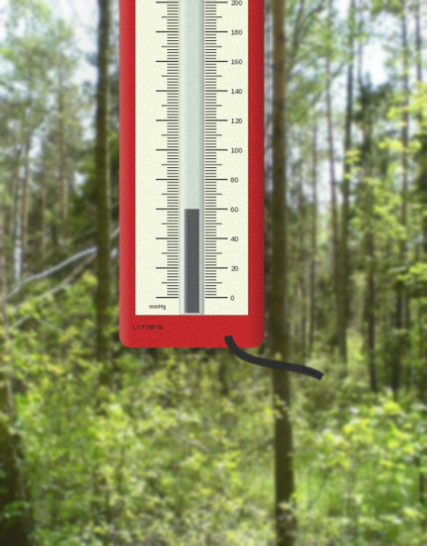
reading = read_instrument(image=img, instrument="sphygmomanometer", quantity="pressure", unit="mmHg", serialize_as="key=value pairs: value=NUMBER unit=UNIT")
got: value=60 unit=mmHg
